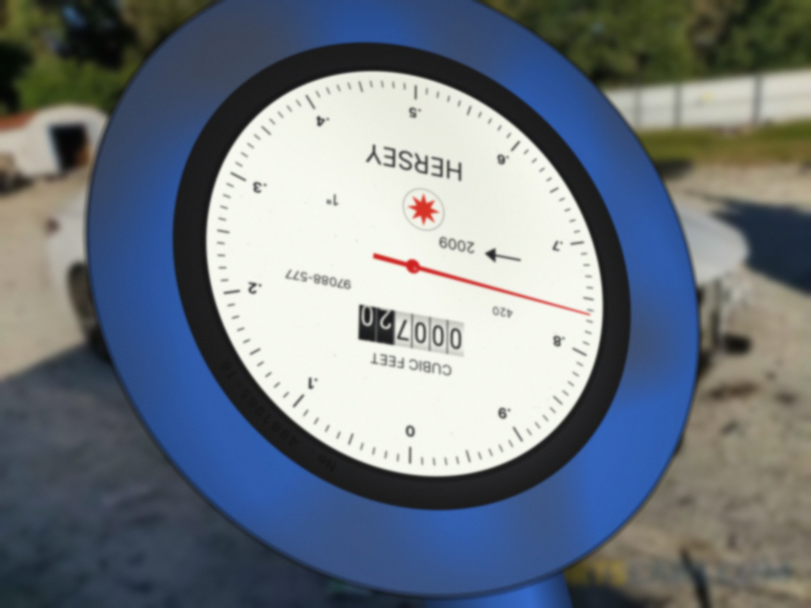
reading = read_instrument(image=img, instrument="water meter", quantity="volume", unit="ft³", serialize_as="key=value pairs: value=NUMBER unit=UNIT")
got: value=719.76 unit=ft³
